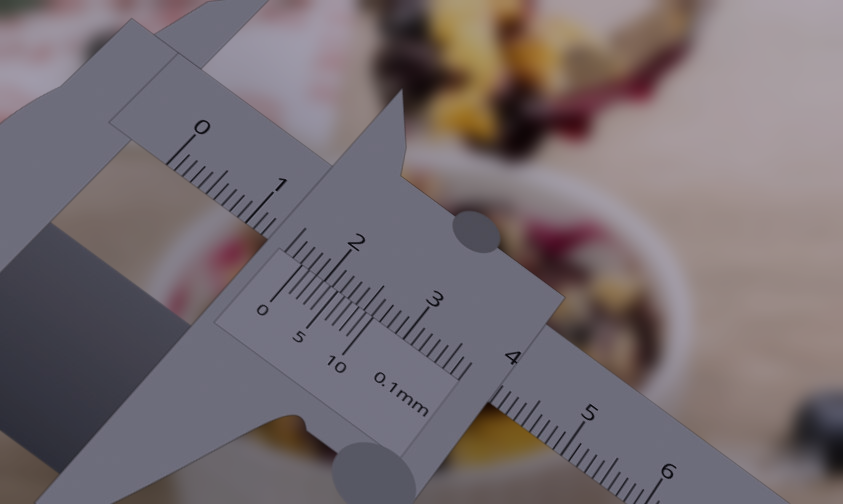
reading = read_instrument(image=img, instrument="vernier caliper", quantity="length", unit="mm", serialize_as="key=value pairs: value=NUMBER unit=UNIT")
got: value=17.2 unit=mm
